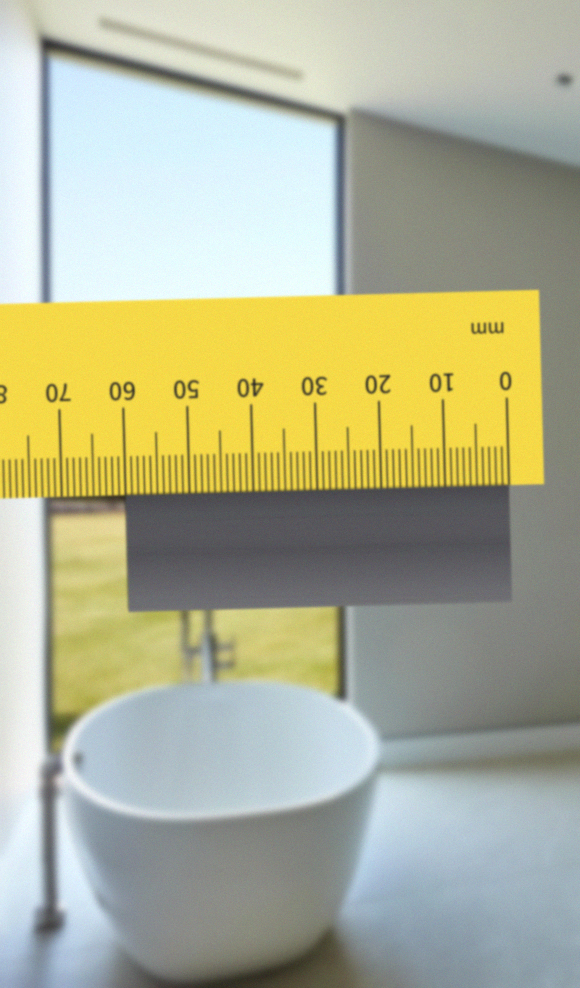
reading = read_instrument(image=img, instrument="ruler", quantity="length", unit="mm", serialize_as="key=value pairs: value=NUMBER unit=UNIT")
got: value=60 unit=mm
